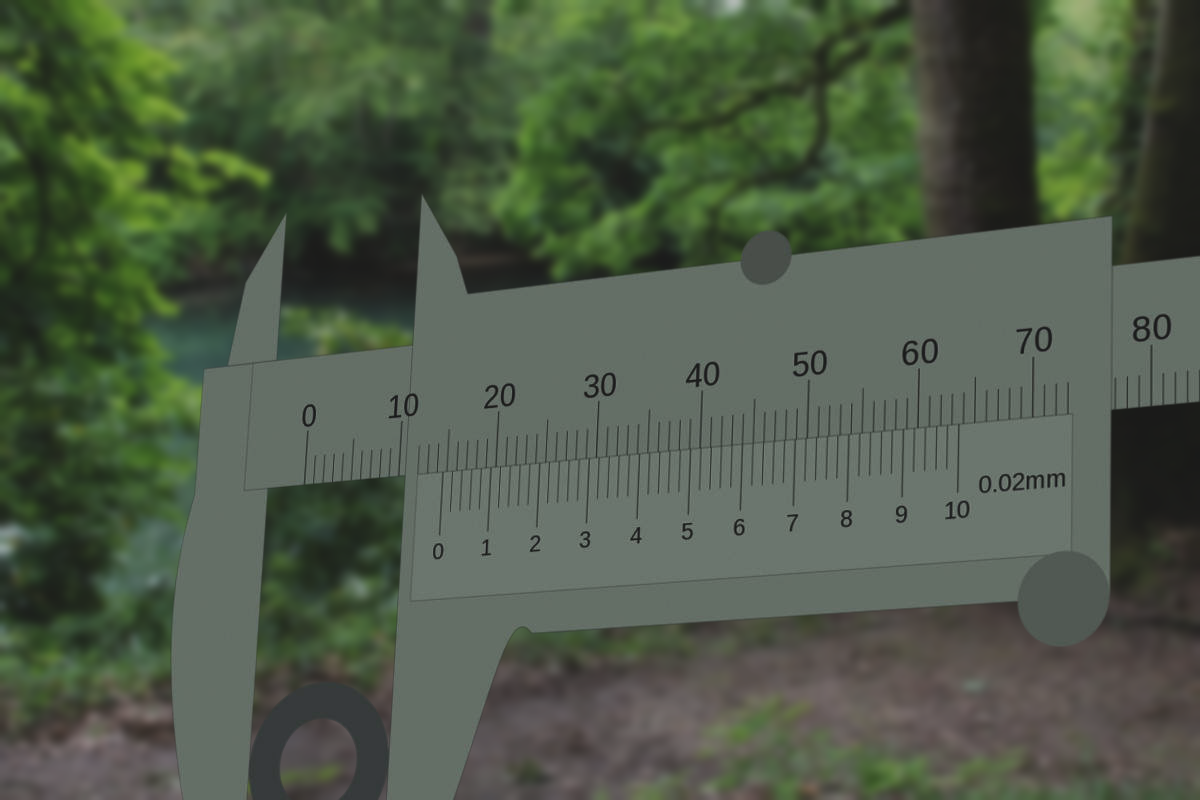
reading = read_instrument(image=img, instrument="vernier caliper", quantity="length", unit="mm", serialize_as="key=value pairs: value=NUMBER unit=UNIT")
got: value=14.6 unit=mm
